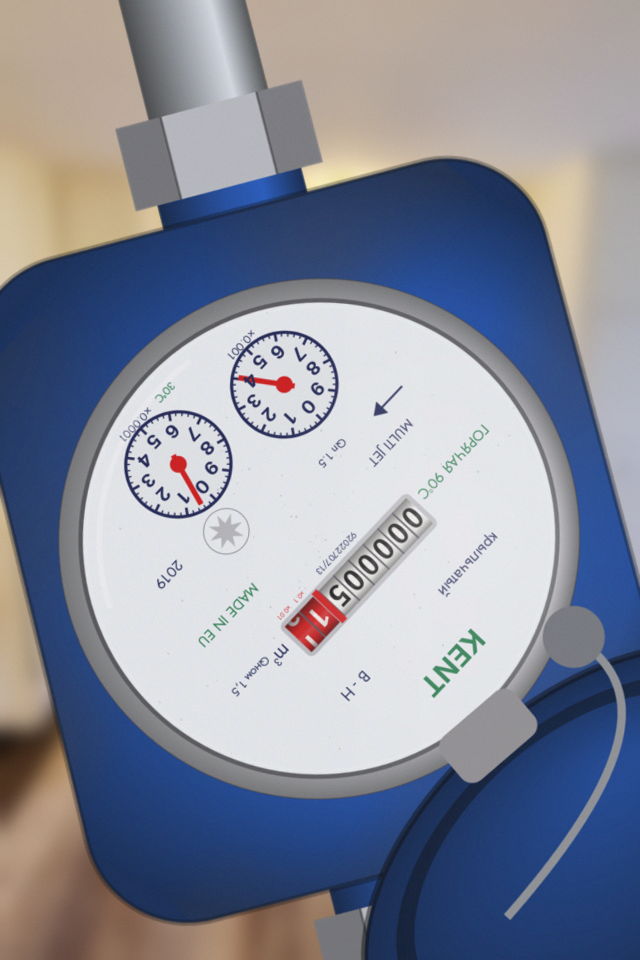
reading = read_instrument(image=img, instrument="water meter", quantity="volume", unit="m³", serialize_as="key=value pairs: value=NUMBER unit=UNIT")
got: value=5.1140 unit=m³
